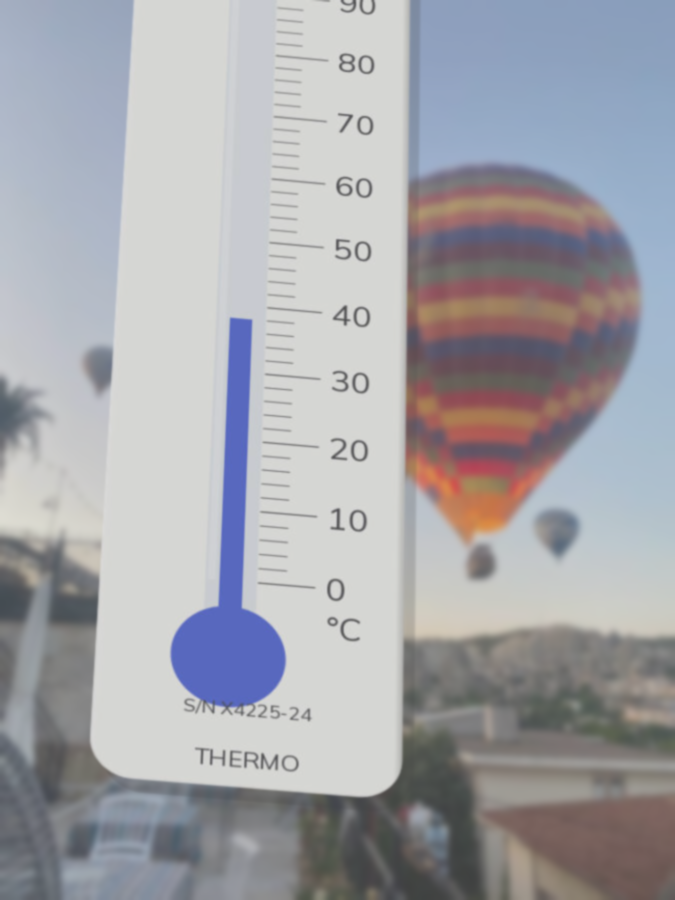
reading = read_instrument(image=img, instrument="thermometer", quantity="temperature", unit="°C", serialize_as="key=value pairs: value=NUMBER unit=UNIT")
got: value=38 unit=°C
